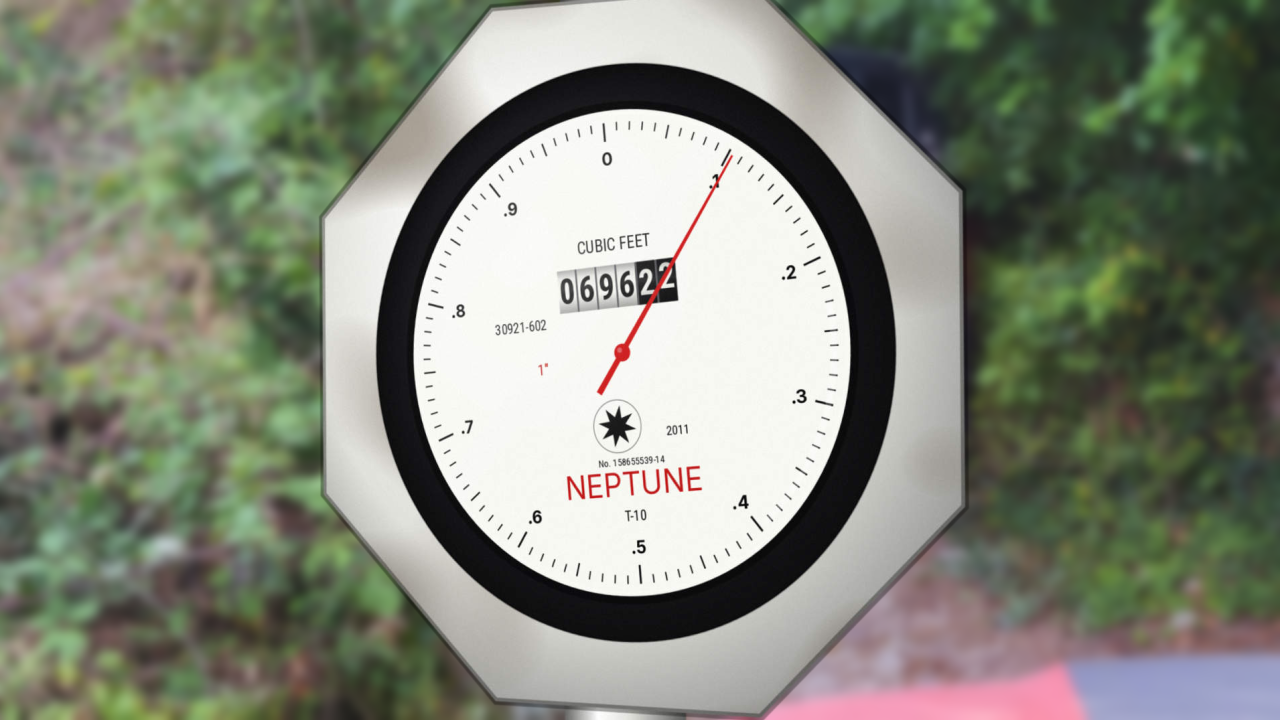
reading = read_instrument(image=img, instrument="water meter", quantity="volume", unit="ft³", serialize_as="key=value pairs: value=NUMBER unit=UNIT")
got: value=69622.10 unit=ft³
